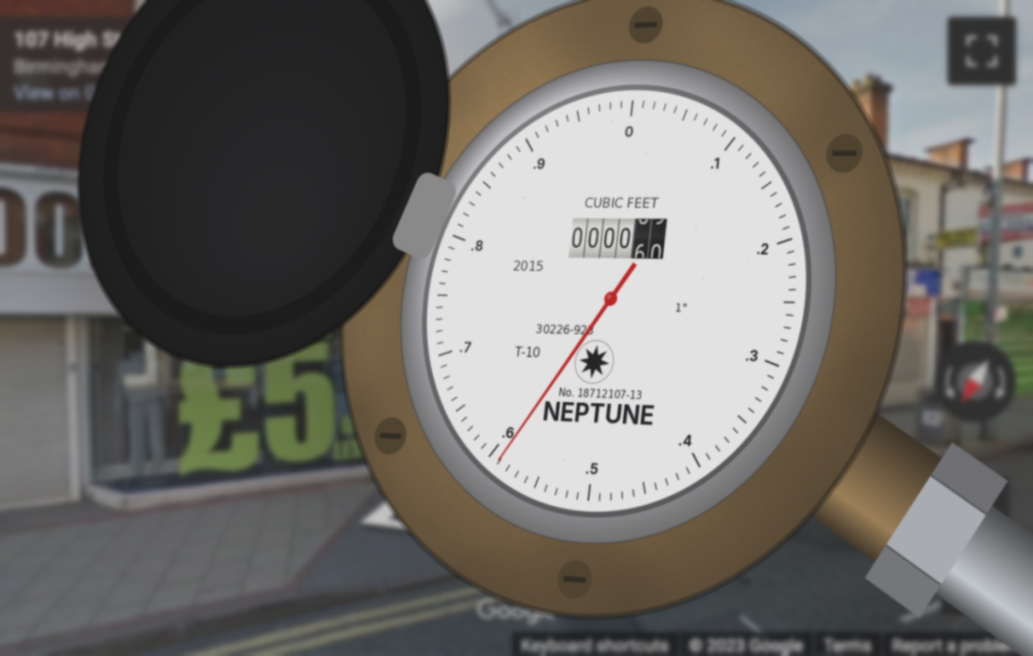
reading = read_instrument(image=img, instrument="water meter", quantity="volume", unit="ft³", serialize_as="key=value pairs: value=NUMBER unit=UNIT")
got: value=59.59 unit=ft³
